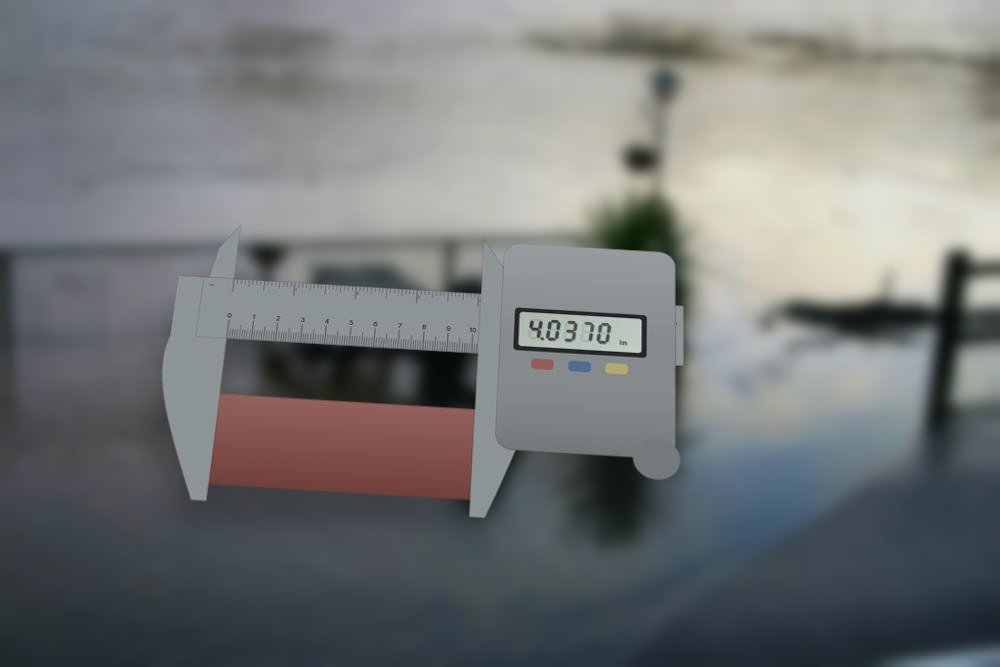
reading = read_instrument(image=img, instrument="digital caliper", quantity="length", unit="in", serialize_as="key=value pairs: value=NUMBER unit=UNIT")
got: value=4.0370 unit=in
